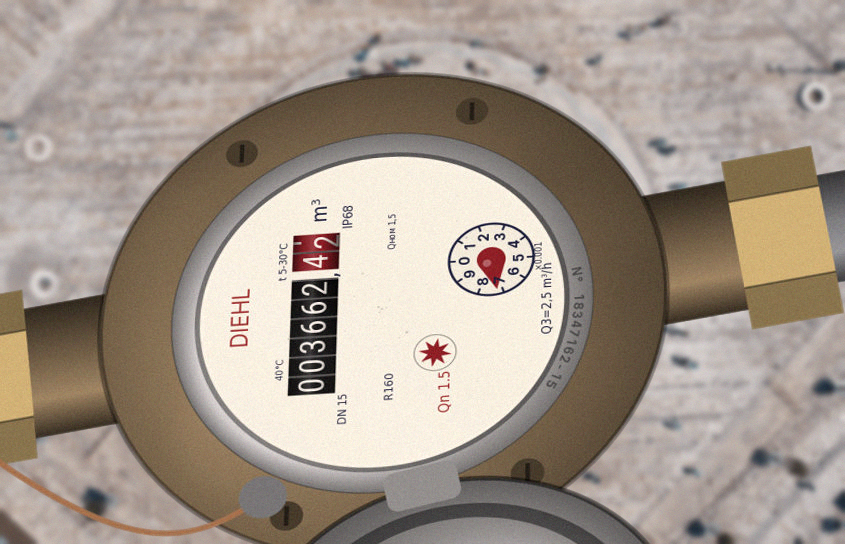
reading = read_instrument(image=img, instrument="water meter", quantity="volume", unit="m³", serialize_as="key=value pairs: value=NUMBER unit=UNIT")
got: value=3662.417 unit=m³
